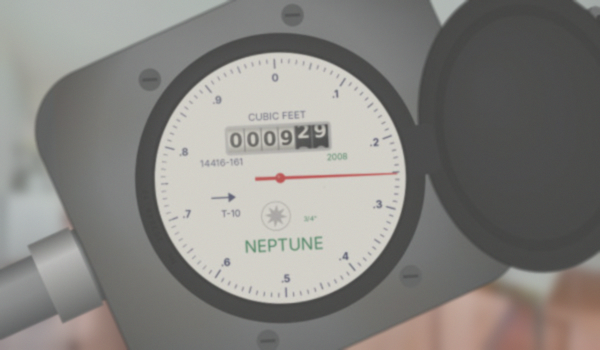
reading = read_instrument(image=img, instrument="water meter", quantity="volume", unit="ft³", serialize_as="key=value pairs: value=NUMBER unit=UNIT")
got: value=929.25 unit=ft³
